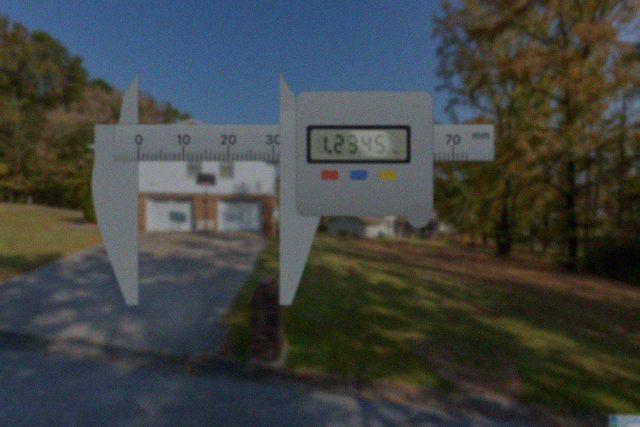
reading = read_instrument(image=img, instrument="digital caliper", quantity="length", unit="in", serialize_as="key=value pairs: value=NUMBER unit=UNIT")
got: value=1.2345 unit=in
